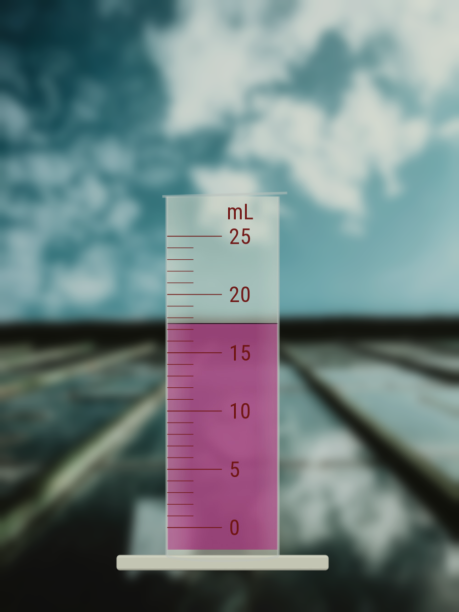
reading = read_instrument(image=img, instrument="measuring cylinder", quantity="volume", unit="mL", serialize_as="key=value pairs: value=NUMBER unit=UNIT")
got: value=17.5 unit=mL
